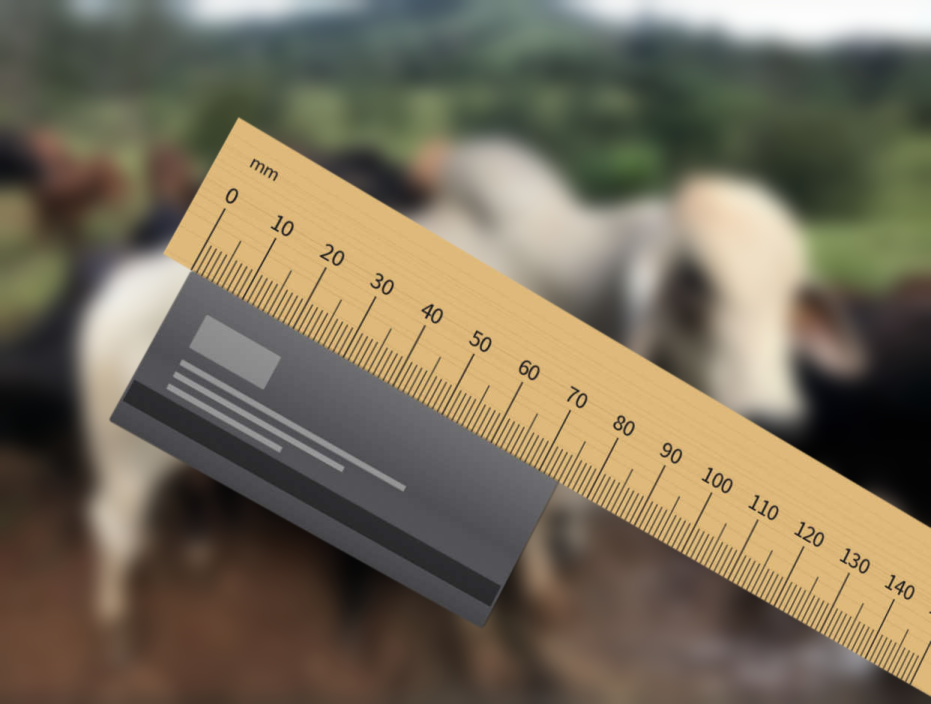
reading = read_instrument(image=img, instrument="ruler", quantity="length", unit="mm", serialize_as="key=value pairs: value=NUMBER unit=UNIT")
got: value=74 unit=mm
